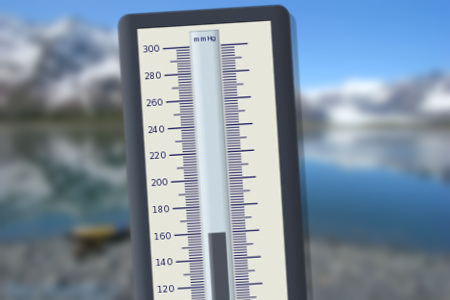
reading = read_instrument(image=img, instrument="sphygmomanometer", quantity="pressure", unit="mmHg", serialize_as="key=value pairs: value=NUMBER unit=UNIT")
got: value=160 unit=mmHg
